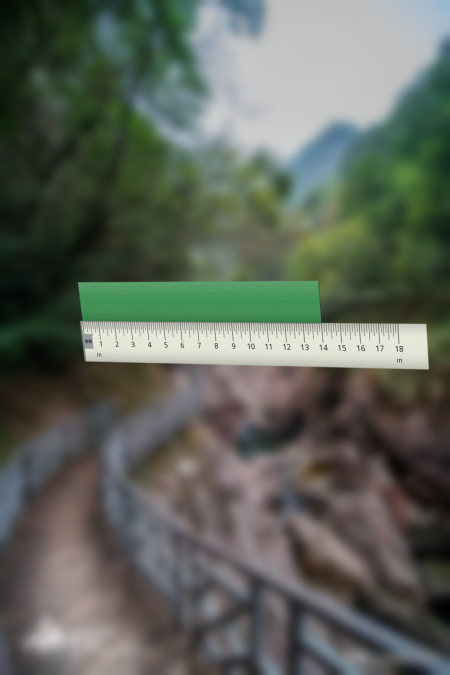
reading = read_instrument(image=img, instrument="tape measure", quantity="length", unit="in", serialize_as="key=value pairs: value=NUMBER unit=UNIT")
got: value=14 unit=in
